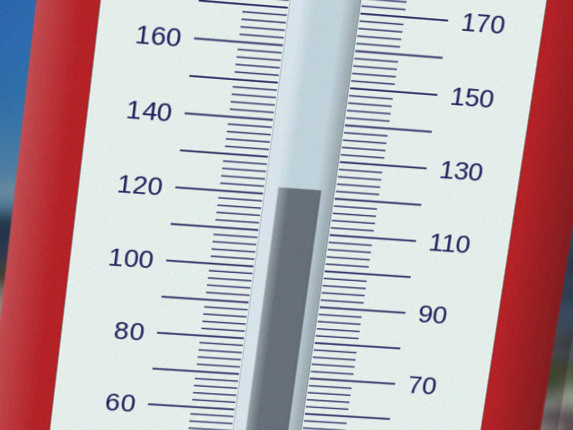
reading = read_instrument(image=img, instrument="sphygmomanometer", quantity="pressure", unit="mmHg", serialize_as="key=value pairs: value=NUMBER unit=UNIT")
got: value=122 unit=mmHg
